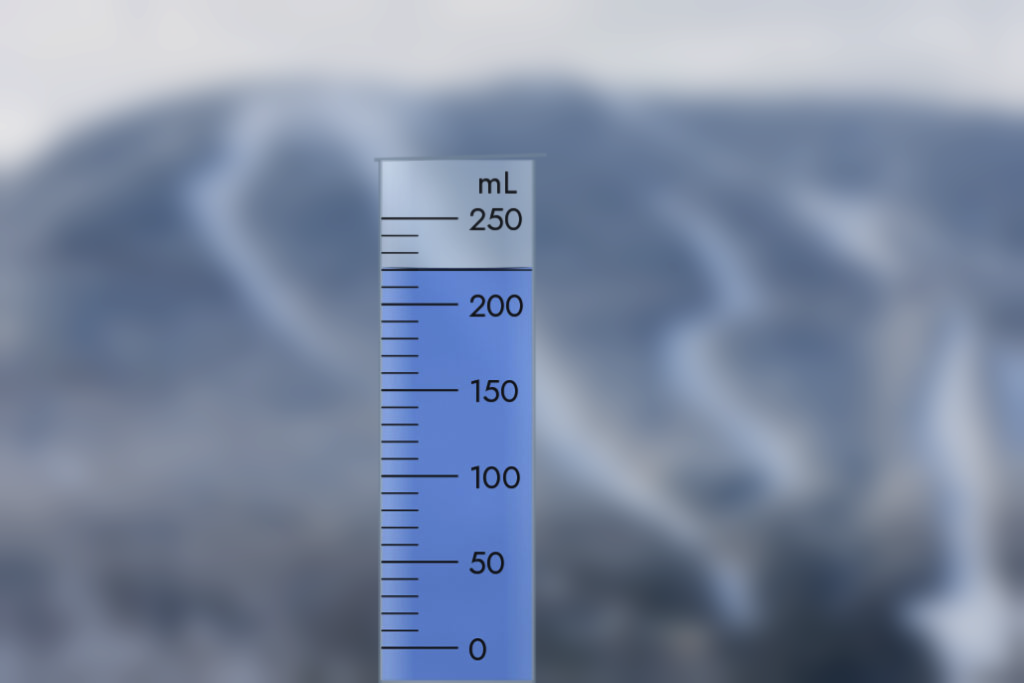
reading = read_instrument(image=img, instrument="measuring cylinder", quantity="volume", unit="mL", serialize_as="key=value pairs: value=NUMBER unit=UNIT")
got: value=220 unit=mL
